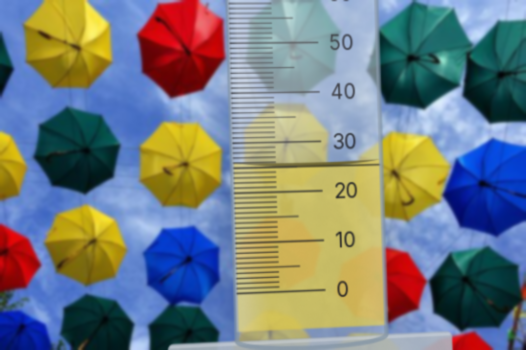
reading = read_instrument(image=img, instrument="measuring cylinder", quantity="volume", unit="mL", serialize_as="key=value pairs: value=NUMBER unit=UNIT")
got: value=25 unit=mL
